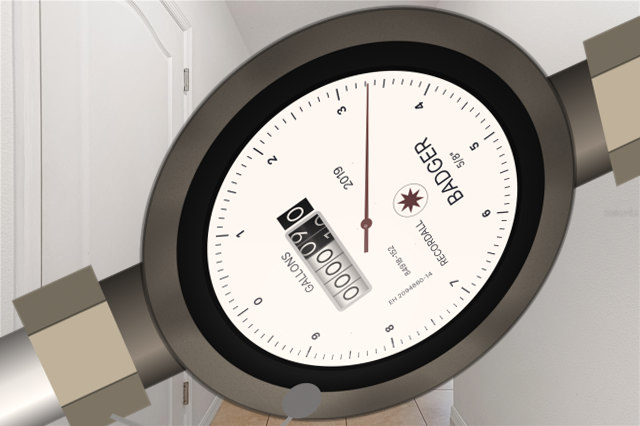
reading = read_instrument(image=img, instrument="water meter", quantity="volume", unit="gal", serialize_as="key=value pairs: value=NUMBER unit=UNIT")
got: value=93.3 unit=gal
